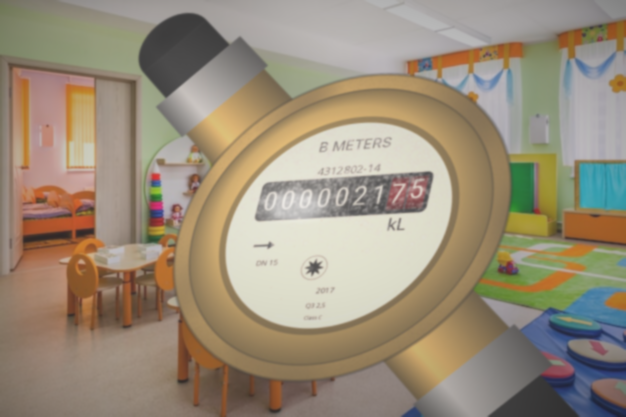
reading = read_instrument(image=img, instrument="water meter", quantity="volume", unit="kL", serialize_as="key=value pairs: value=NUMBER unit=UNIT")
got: value=21.75 unit=kL
